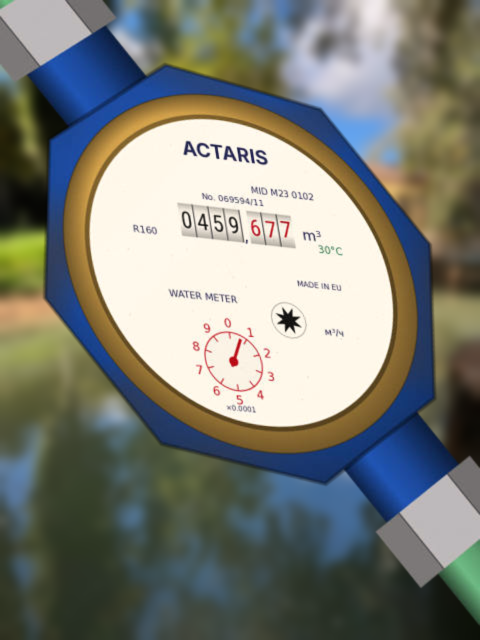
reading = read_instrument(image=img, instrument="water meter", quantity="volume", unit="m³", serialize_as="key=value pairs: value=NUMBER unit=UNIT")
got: value=459.6770 unit=m³
